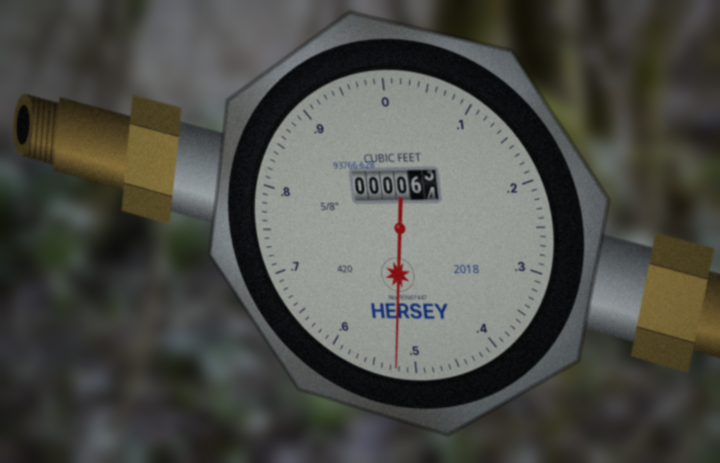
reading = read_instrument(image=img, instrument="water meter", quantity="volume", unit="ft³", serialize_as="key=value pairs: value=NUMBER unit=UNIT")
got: value=63.52 unit=ft³
